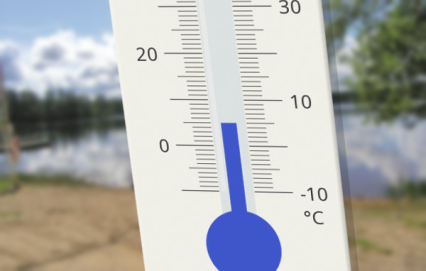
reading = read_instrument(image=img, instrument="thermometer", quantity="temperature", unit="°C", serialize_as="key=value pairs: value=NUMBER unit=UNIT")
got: value=5 unit=°C
